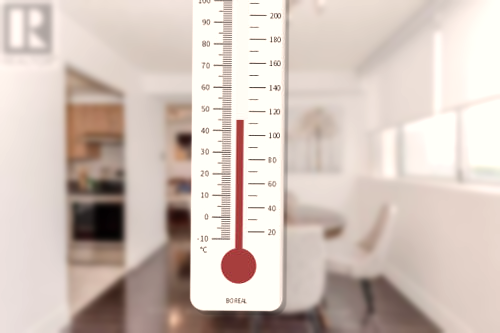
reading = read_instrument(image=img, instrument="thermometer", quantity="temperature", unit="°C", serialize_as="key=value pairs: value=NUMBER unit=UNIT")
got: value=45 unit=°C
